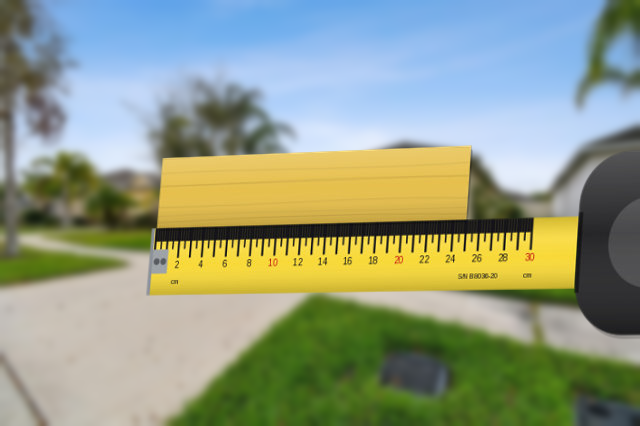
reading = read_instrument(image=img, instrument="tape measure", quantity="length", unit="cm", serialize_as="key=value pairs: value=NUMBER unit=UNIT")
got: value=25 unit=cm
